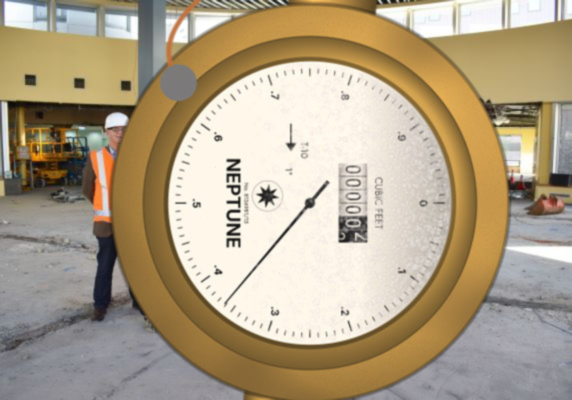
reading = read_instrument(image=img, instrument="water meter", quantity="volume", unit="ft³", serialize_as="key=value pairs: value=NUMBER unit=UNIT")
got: value=2.36 unit=ft³
